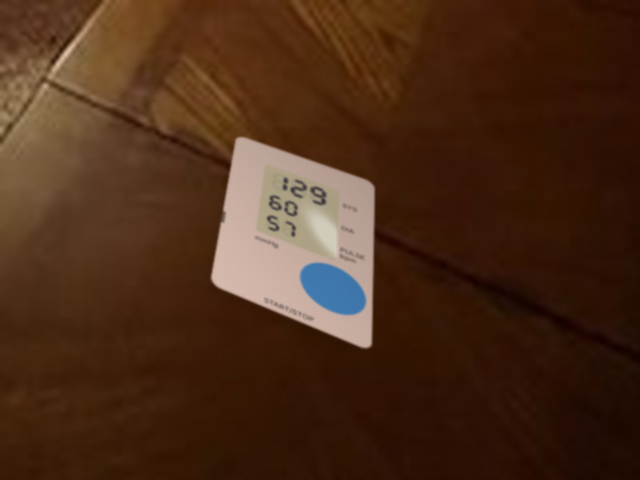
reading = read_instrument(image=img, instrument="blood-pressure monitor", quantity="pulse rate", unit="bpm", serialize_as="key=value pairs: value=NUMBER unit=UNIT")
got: value=57 unit=bpm
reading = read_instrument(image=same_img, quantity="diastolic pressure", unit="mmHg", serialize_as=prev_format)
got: value=60 unit=mmHg
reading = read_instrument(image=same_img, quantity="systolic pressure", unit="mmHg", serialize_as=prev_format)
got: value=129 unit=mmHg
